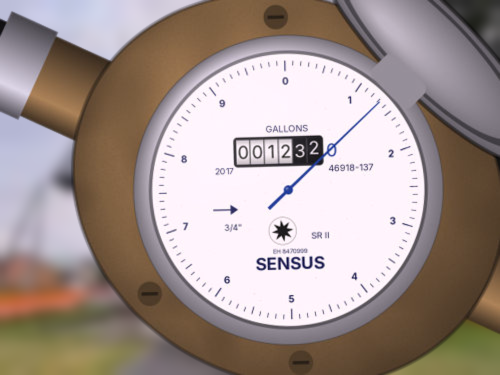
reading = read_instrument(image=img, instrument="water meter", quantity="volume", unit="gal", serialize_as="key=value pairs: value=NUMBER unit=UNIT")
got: value=12321.3 unit=gal
